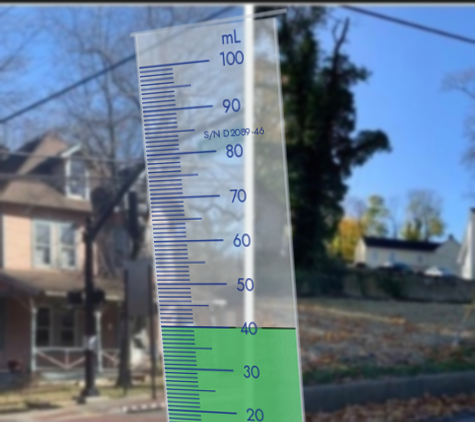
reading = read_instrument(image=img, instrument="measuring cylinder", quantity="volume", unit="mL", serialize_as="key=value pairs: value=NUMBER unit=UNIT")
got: value=40 unit=mL
